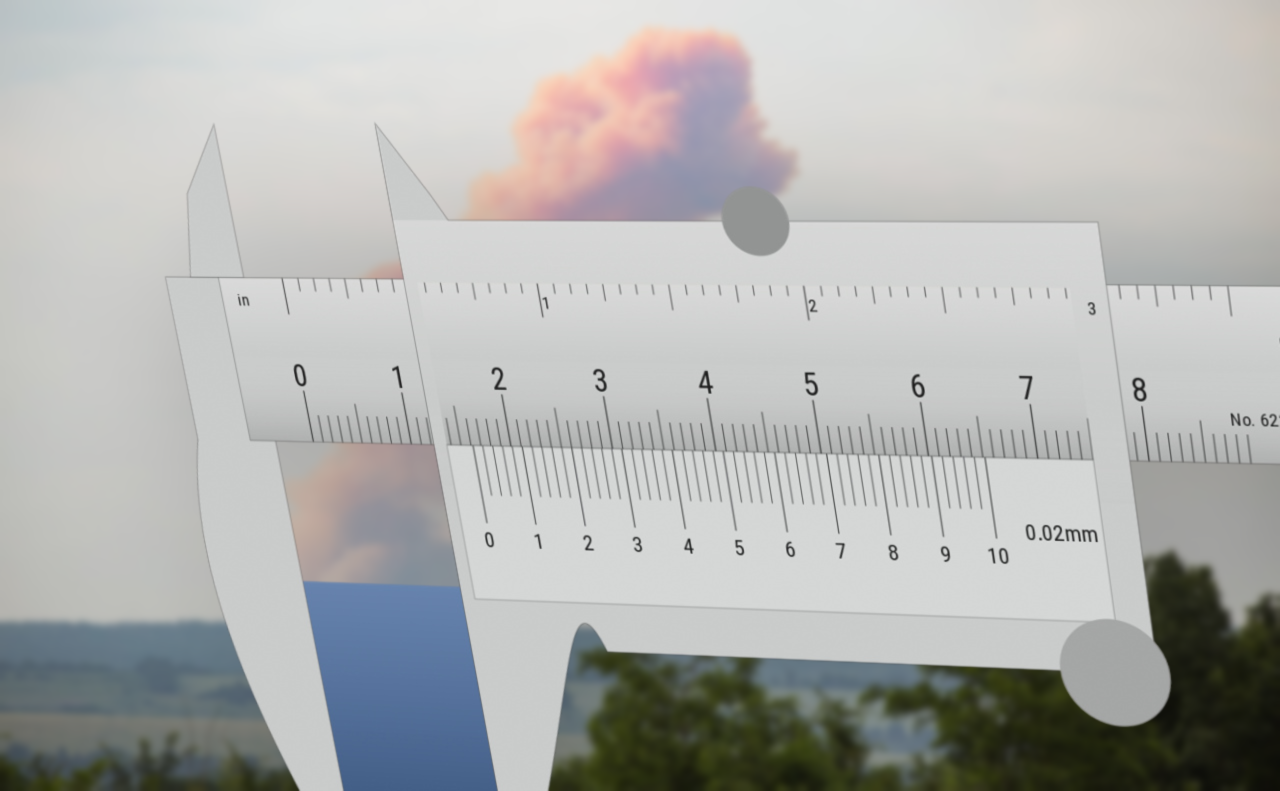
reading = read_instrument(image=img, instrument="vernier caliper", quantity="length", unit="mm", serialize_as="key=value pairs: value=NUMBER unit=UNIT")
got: value=16.2 unit=mm
